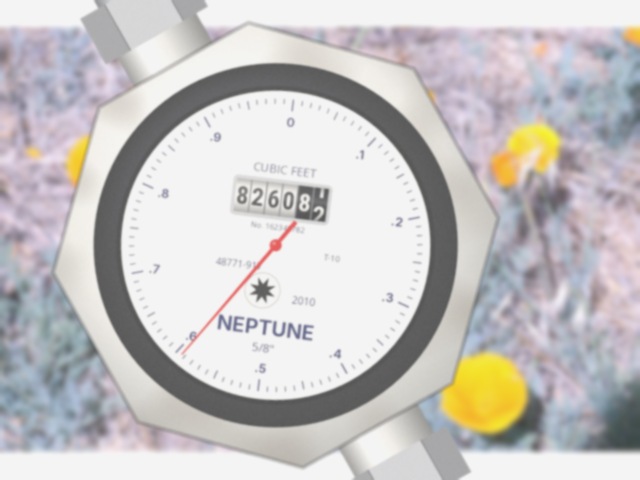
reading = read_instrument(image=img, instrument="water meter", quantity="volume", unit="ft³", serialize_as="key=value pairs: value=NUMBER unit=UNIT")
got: value=826081.59 unit=ft³
